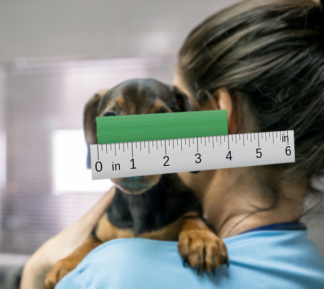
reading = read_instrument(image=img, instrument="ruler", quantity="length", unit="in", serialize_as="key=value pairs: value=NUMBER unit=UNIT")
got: value=4 unit=in
